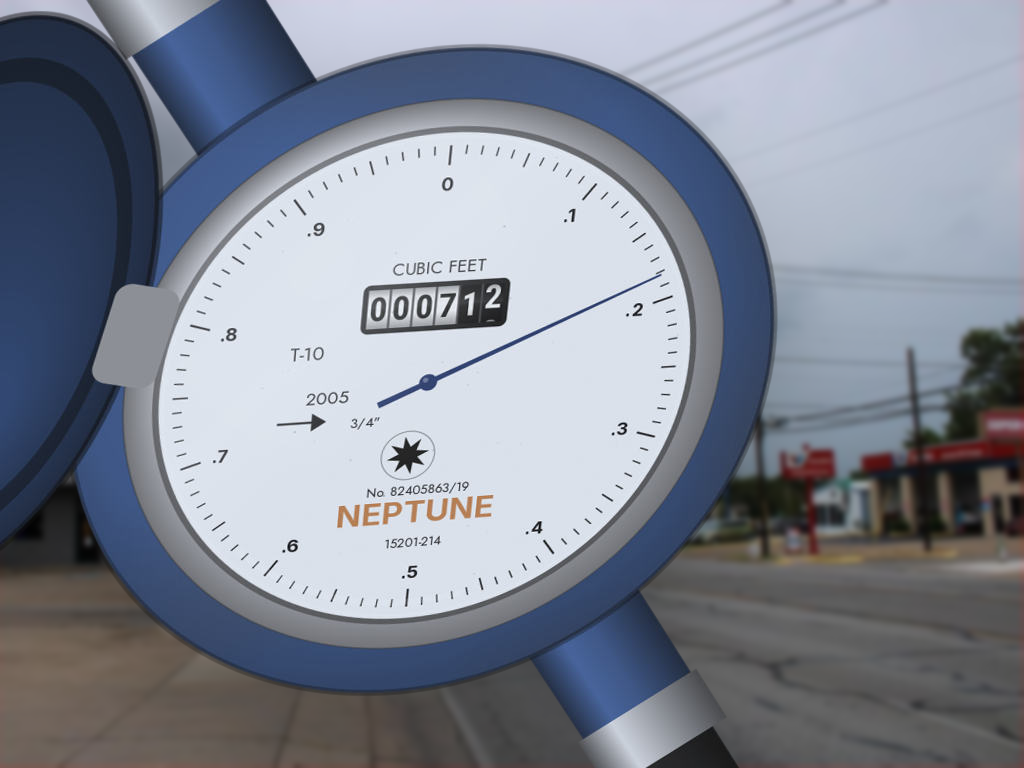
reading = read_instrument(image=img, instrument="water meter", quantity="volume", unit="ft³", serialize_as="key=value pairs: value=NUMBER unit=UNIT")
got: value=712.18 unit=ft³
